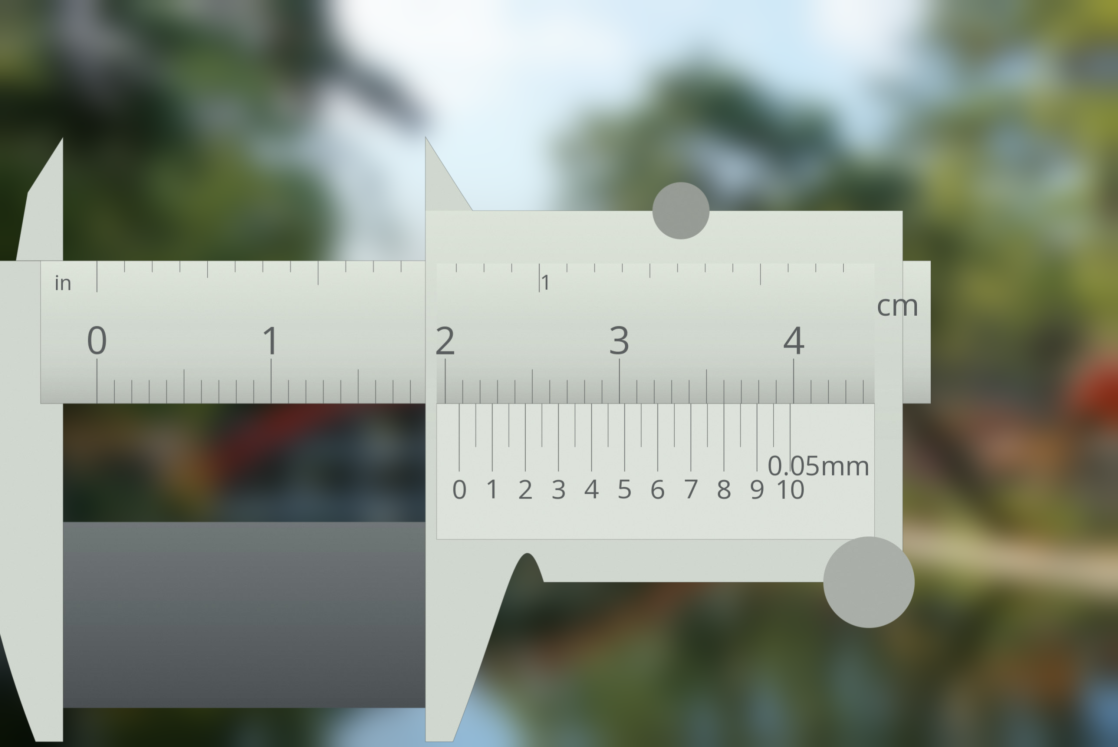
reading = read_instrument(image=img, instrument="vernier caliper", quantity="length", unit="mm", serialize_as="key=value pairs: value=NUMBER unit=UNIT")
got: value=20.8 unit=mm
